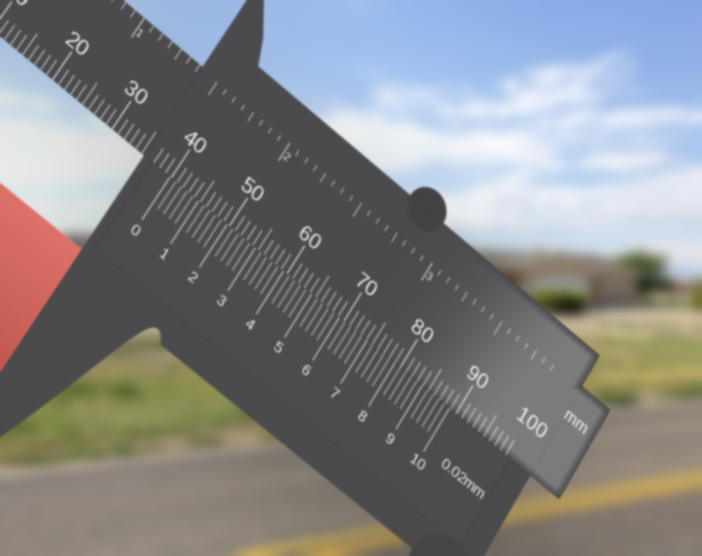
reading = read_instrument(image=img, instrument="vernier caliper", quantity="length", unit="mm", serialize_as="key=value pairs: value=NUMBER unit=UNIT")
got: value=39.8 unit=mm
